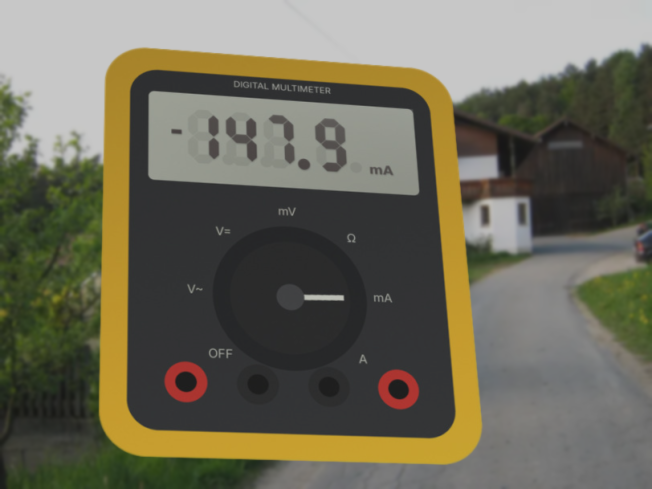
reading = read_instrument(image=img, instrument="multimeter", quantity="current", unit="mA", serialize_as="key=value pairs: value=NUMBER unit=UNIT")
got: value=-147.9 unit=mA
